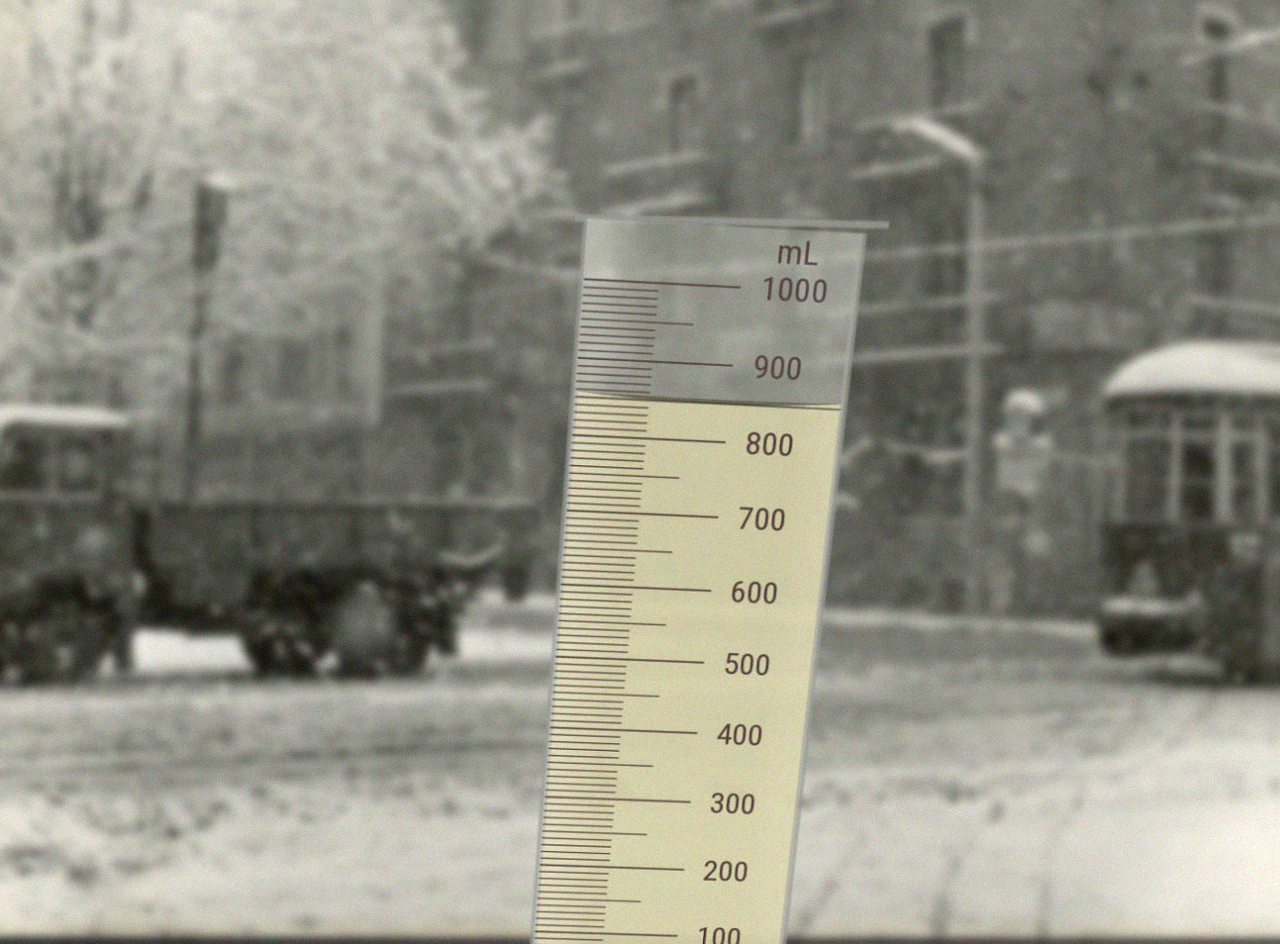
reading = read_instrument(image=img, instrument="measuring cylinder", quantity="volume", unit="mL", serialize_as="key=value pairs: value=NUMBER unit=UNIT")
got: value=850 unit=mL
